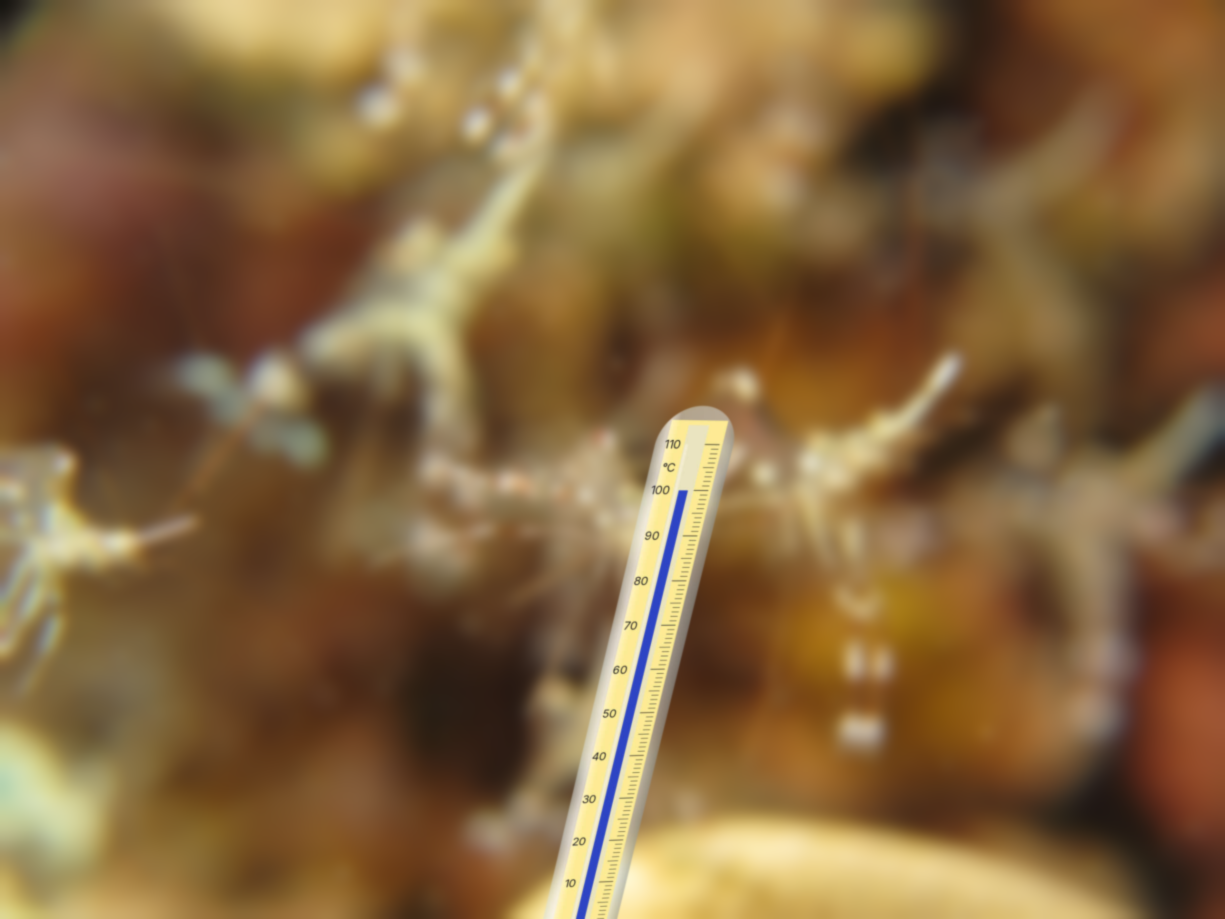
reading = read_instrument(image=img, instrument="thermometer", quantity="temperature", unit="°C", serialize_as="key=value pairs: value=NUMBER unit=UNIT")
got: value=100 unit=°C
